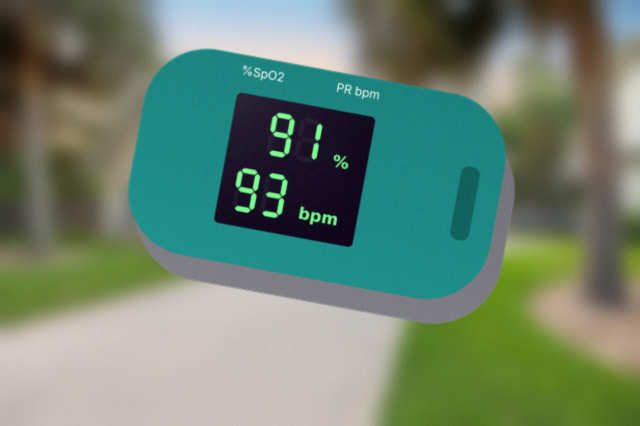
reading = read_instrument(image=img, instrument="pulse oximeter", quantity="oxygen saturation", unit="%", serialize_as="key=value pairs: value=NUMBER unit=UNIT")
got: value=91 unit=%
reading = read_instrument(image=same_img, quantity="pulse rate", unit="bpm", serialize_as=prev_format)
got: value=93 unit=bpm
